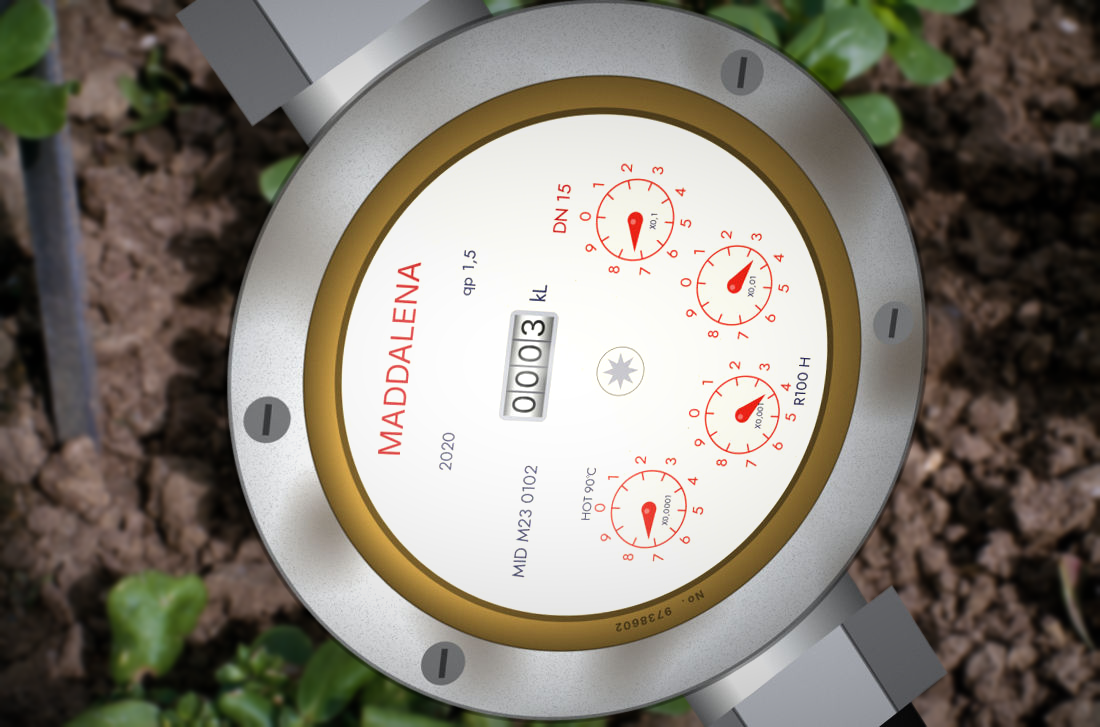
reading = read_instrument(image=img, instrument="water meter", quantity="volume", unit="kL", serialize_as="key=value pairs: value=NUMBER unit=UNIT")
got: value=3.7337 unit=kL
